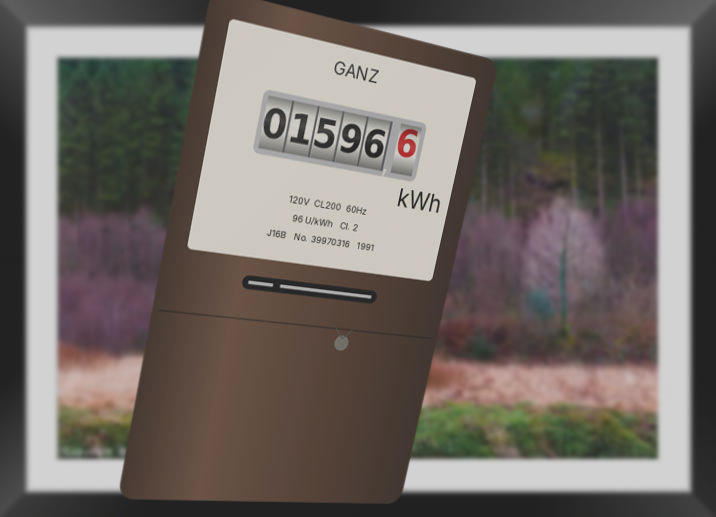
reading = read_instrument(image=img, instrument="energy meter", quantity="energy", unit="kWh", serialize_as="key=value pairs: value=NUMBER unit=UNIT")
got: value=1596.6 unit=kWh
